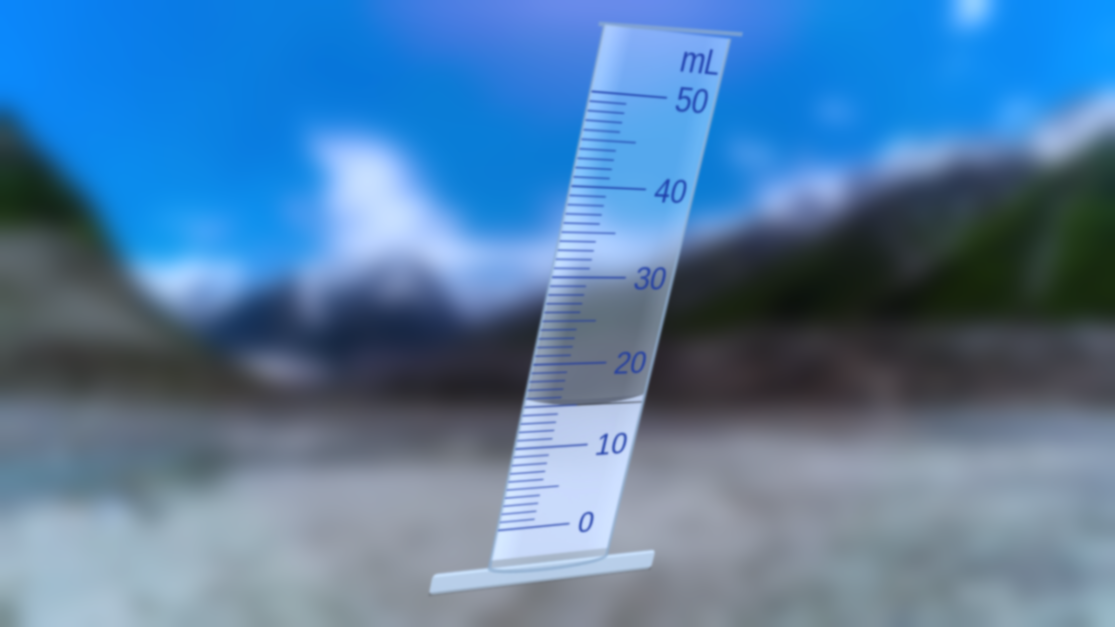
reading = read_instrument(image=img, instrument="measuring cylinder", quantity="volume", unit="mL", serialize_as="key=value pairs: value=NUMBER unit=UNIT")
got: value=15 unit=mL
